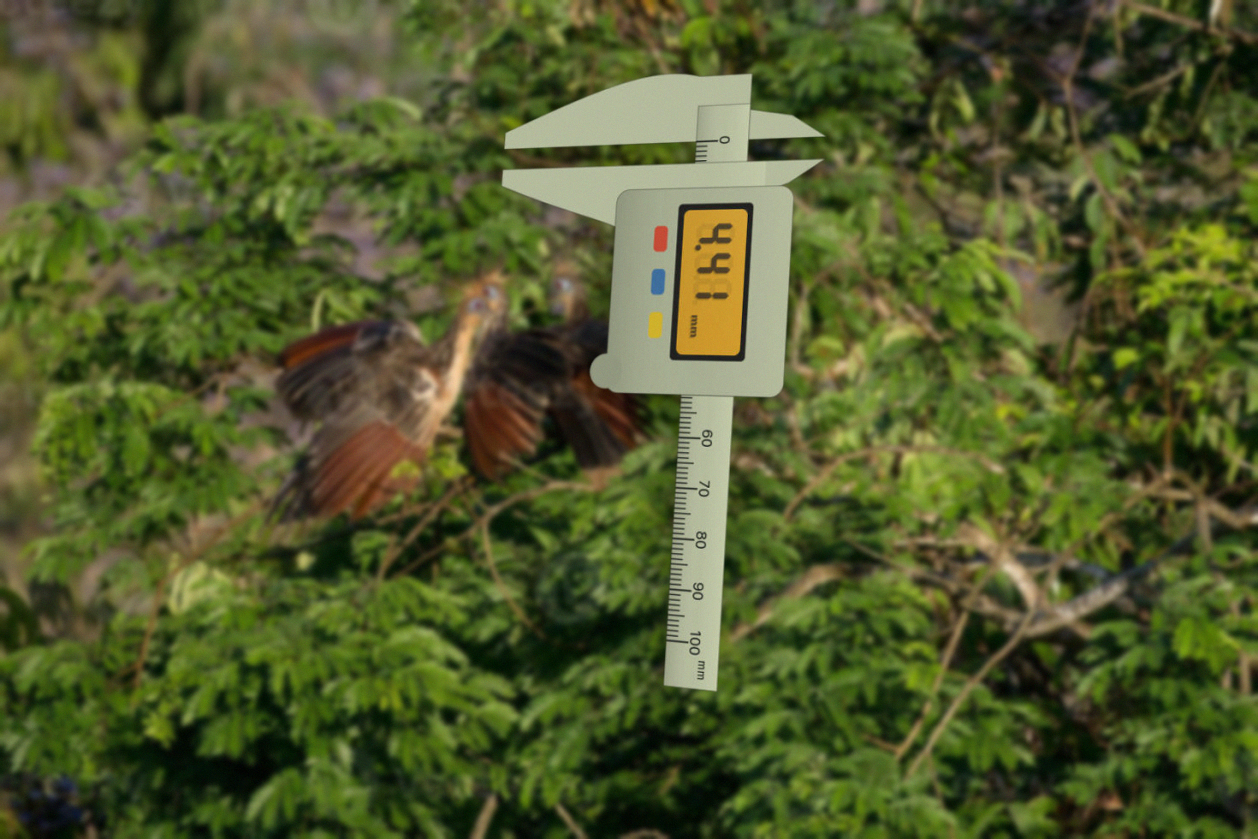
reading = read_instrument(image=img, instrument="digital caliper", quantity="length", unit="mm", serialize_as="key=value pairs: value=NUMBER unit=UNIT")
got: value=4.41 unit=mm
